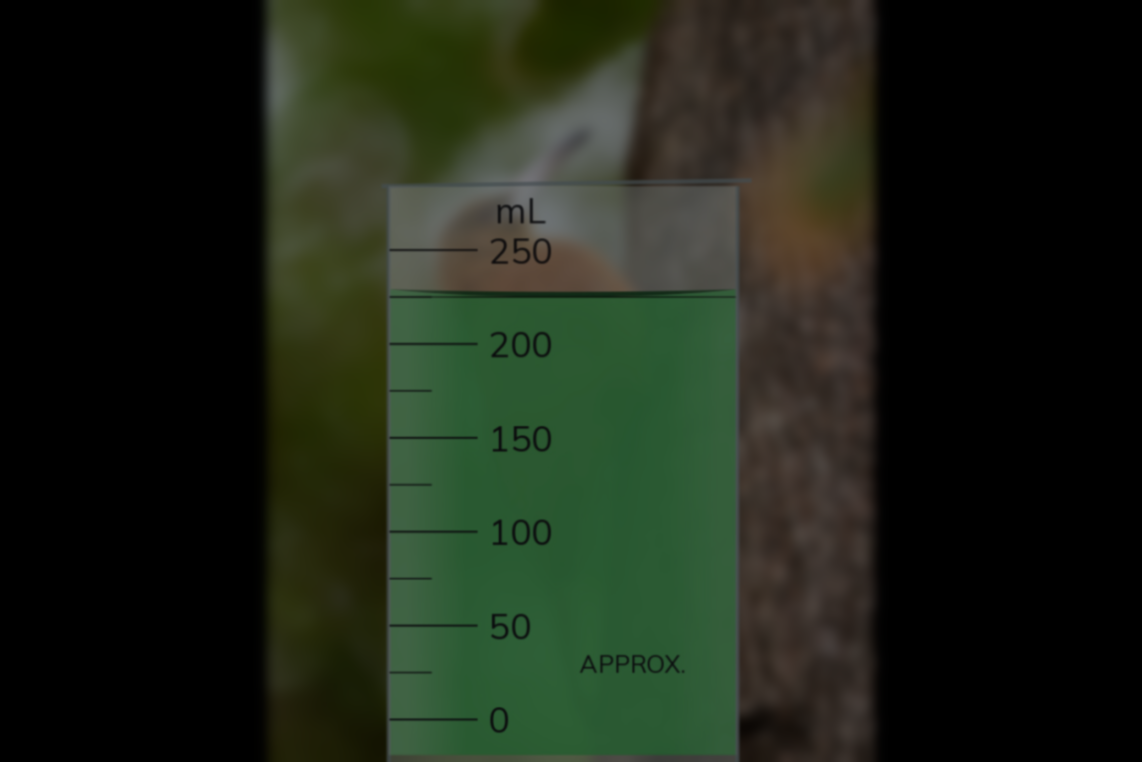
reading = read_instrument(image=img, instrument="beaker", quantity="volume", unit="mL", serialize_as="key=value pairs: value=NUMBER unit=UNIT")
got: value=225 unit=mL
